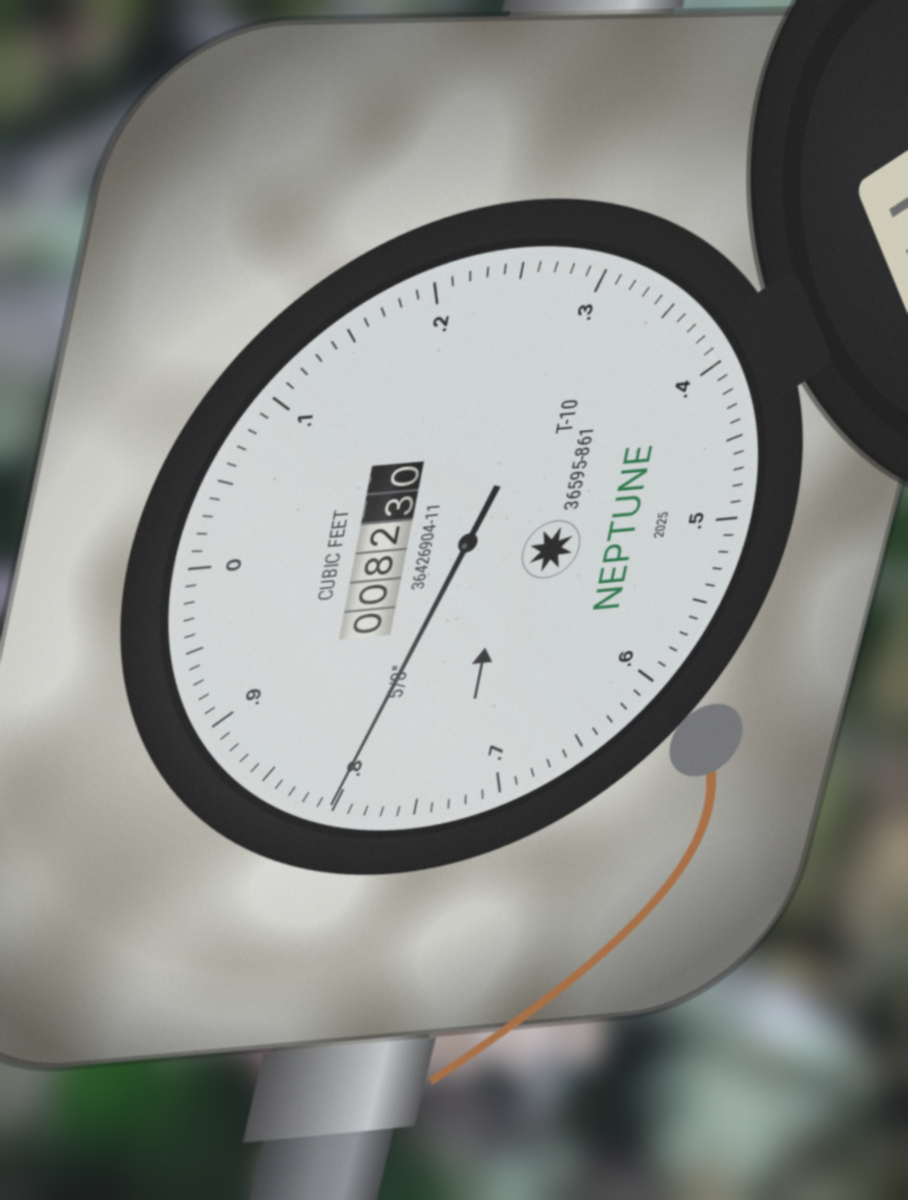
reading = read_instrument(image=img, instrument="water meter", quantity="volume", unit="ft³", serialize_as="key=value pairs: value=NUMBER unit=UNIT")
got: value=8229.80 unit=ft³
